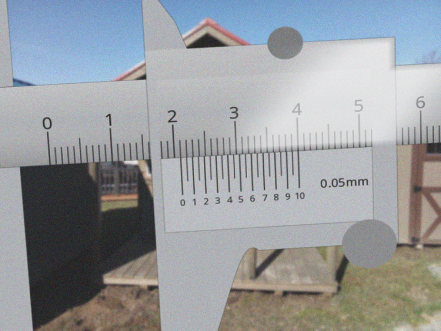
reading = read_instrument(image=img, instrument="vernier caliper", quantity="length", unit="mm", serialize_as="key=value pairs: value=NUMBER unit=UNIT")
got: value=21.0 unit=mm
